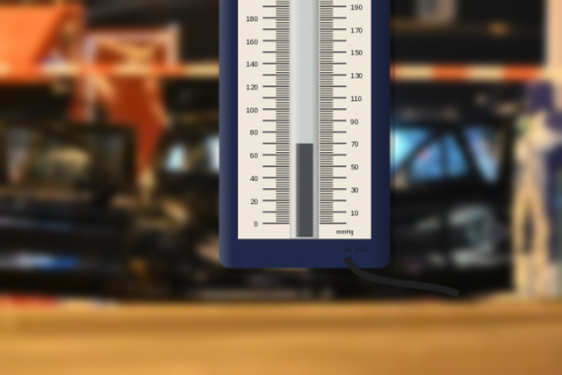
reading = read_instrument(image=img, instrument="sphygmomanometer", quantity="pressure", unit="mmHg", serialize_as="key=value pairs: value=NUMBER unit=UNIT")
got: value=70 unit=mmHg
